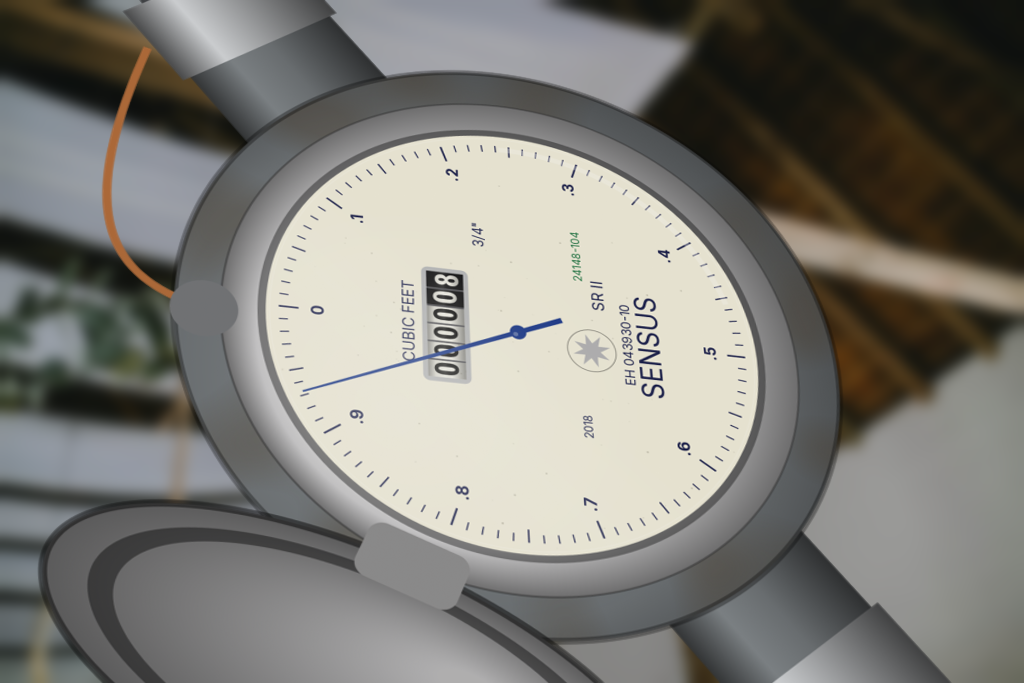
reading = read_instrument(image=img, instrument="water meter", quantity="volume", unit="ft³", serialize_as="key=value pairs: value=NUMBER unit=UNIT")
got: value=7.93 unit=ft³
